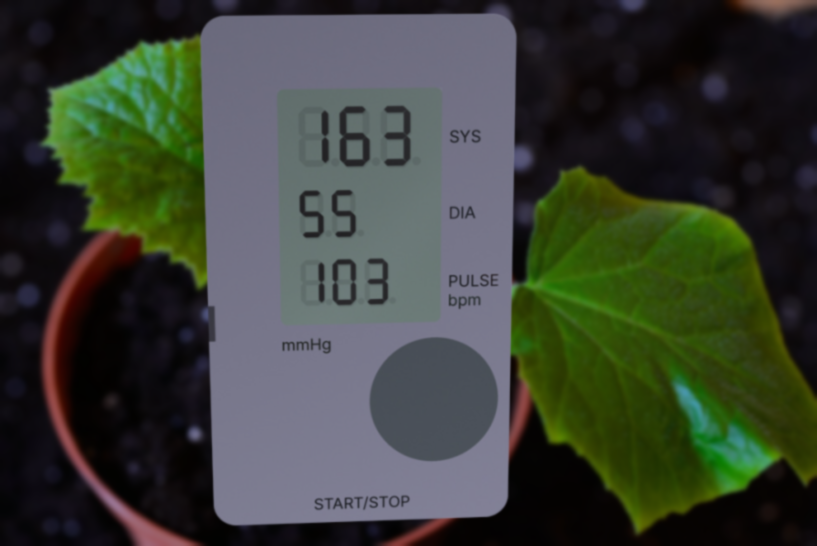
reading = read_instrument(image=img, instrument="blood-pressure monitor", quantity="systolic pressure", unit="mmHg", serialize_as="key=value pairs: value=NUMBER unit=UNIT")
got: value=163 unit=mmHg
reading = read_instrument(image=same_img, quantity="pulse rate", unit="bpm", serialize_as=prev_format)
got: value=103 unit=bpm
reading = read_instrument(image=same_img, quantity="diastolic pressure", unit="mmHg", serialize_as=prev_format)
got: value=55 unit=mmHg
